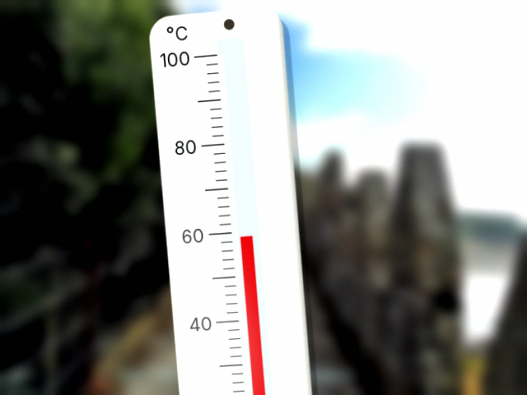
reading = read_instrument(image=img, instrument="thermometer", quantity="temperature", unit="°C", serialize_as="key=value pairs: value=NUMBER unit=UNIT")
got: value=59 unit=°C
